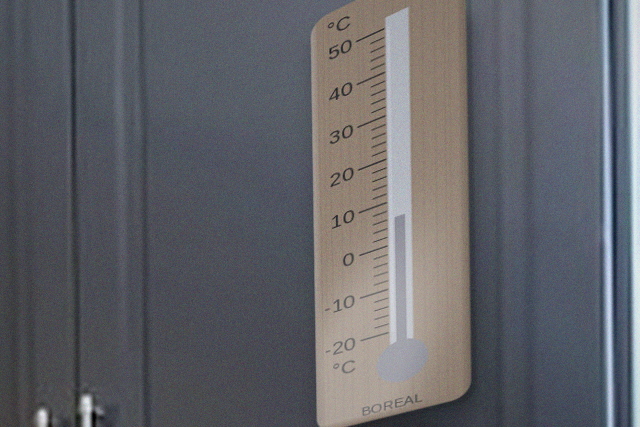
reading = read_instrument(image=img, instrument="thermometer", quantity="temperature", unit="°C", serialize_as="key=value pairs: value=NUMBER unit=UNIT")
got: value=6 unit=°C
